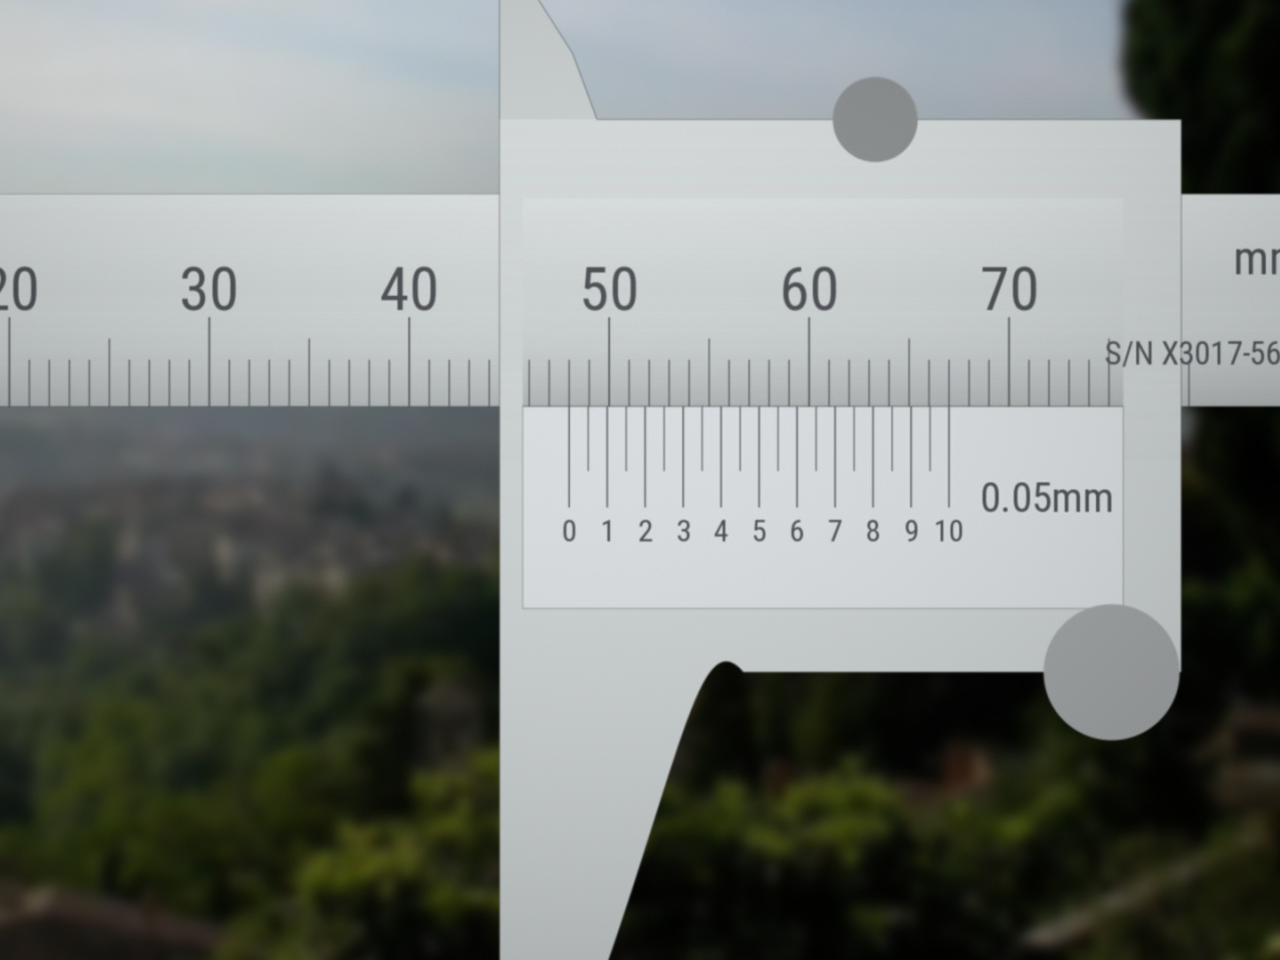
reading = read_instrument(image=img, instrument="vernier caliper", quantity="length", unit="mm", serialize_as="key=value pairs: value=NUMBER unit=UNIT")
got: value=48.0 unit=mm
